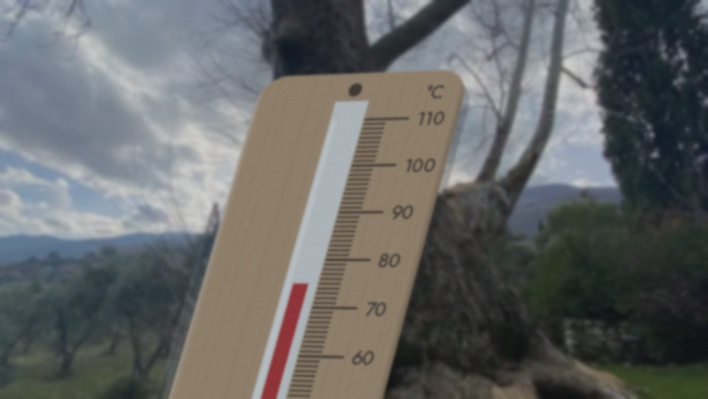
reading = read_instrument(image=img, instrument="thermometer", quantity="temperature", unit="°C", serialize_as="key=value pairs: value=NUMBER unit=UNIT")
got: value=75 unit=°C
